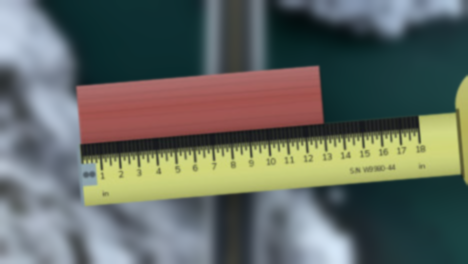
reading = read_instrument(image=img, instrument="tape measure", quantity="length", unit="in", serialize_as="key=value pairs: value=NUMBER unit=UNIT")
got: value=13 unit=in
